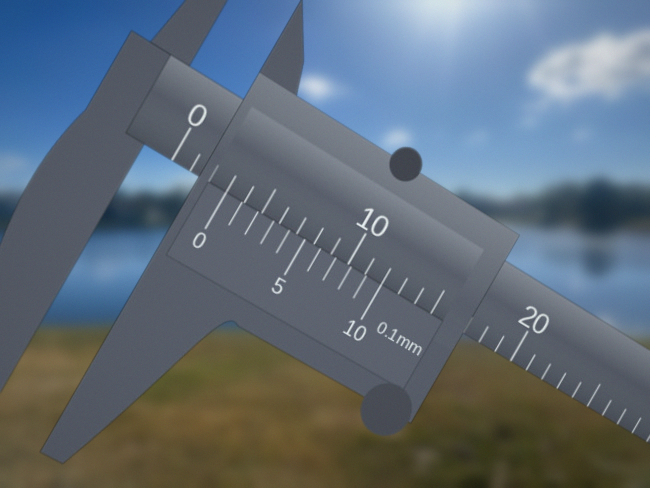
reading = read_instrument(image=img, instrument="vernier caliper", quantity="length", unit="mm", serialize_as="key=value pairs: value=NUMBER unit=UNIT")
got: value=3.0 unit=mm
